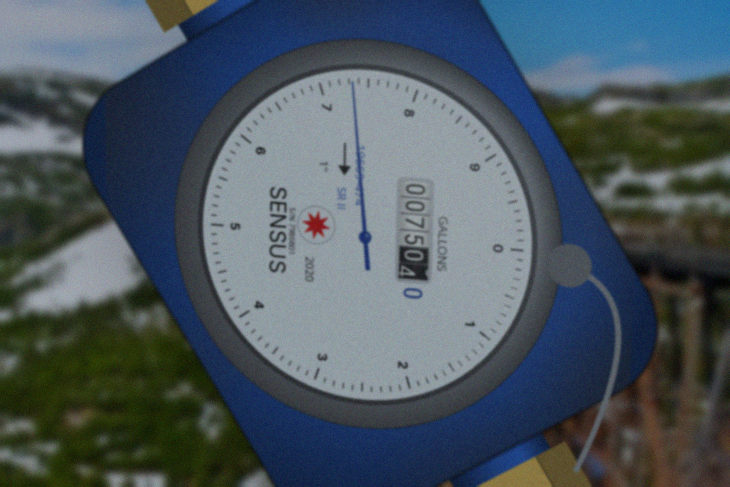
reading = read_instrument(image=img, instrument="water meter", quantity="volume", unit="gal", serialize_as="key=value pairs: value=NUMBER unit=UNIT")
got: value=75037.3 unit=gal
